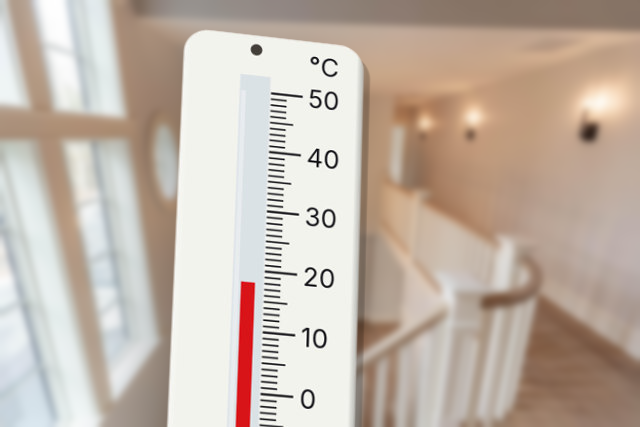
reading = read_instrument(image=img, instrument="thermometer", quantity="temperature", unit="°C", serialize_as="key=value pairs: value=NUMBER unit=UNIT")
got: value=18 unit=°C
